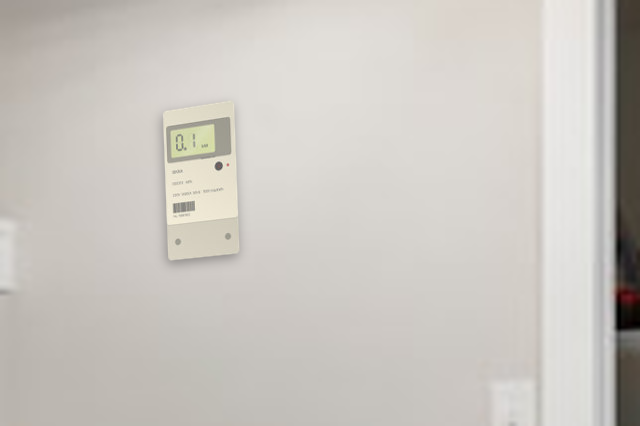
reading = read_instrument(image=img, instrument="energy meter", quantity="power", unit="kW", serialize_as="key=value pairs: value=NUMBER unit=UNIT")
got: value=0.1 unit=kW
